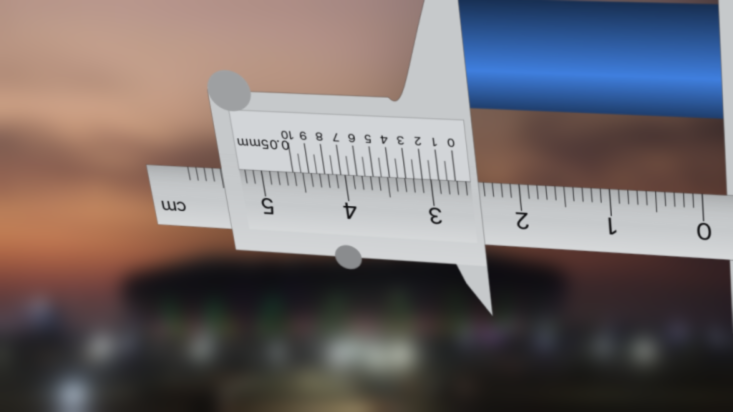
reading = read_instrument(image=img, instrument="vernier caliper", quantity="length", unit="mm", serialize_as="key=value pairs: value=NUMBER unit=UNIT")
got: value=27.2 unit=mm
